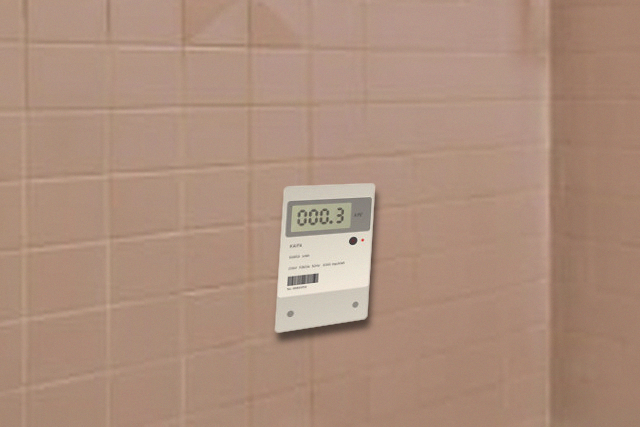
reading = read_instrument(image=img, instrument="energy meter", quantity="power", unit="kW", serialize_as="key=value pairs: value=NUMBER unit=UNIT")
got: value=0.3 unit=kW
